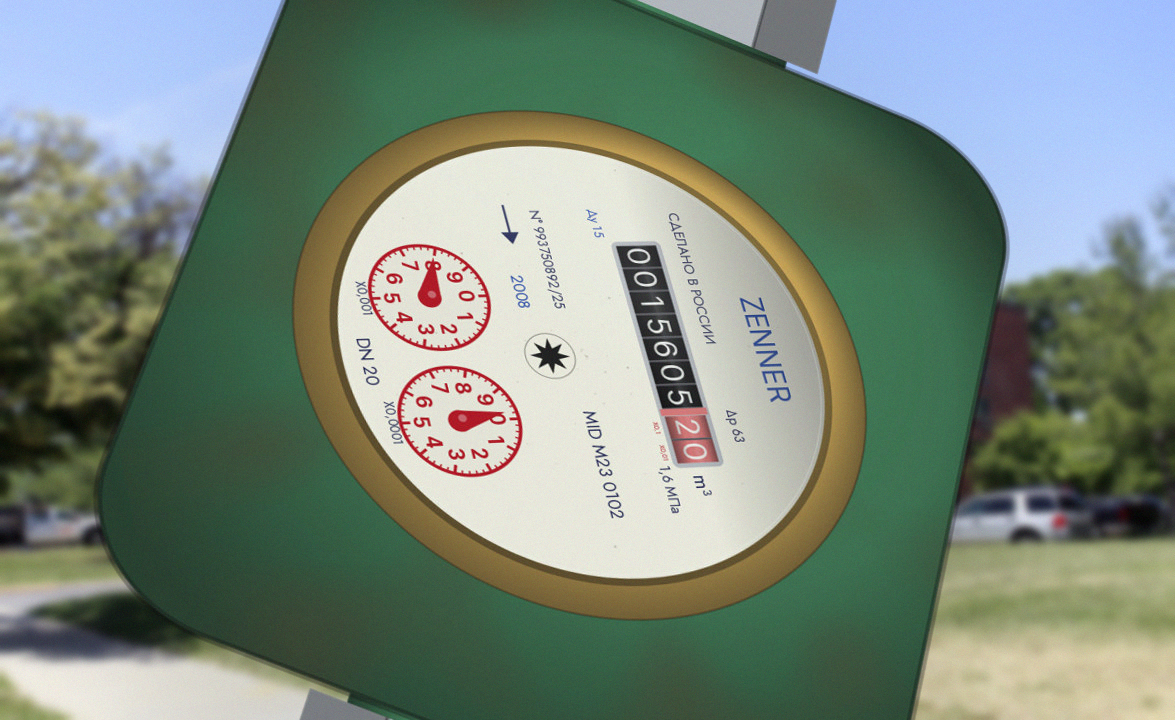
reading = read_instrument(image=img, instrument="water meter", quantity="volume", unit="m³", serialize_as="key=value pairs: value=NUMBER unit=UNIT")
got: value=15605.2079 unit=m³
